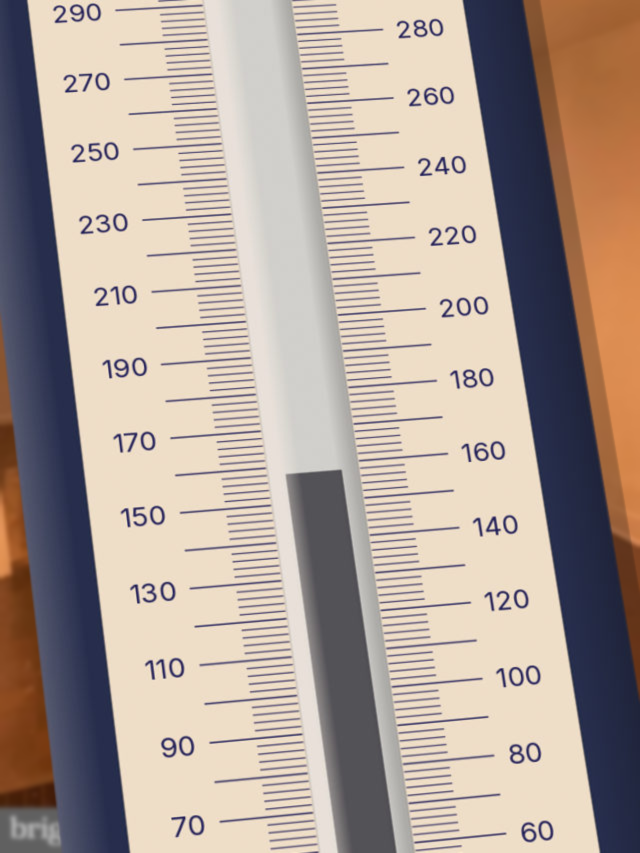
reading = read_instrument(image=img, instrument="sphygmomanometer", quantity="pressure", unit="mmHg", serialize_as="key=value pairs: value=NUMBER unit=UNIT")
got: value=158 unit=mmHg
